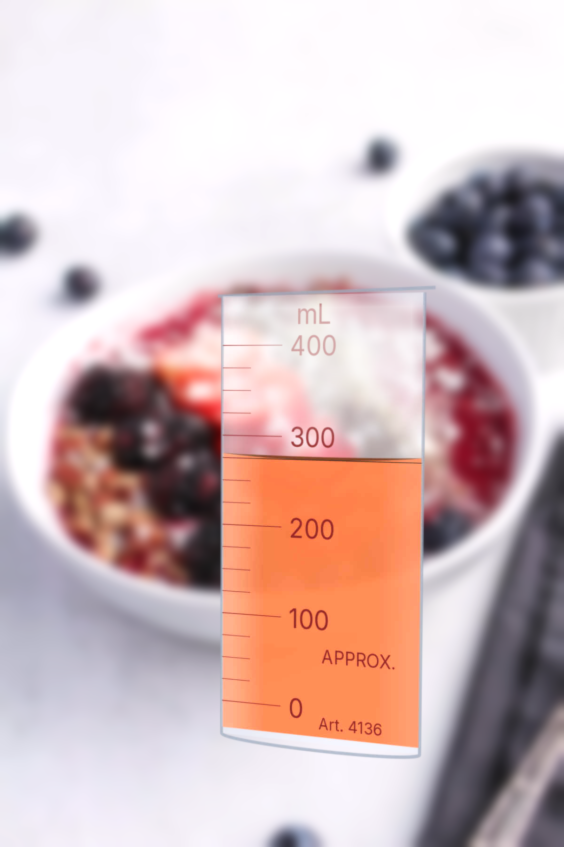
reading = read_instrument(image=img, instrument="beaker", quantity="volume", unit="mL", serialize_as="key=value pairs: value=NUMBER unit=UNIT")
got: value=275 unit=mL
